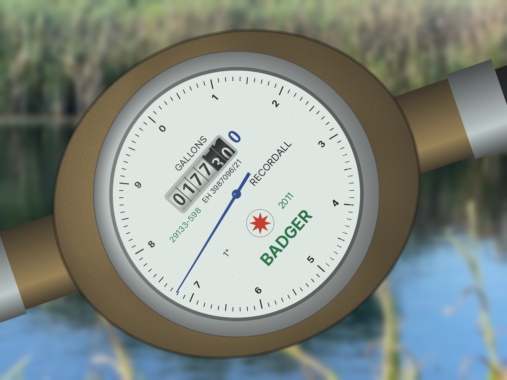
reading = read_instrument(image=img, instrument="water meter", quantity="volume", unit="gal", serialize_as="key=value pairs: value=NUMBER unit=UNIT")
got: value=177297.2 unit=gal
